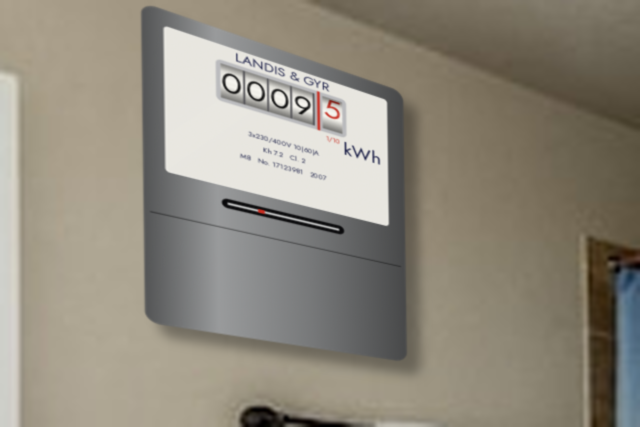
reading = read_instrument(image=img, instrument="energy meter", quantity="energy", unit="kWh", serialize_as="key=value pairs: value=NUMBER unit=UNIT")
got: value=9.5 unit=kWh
